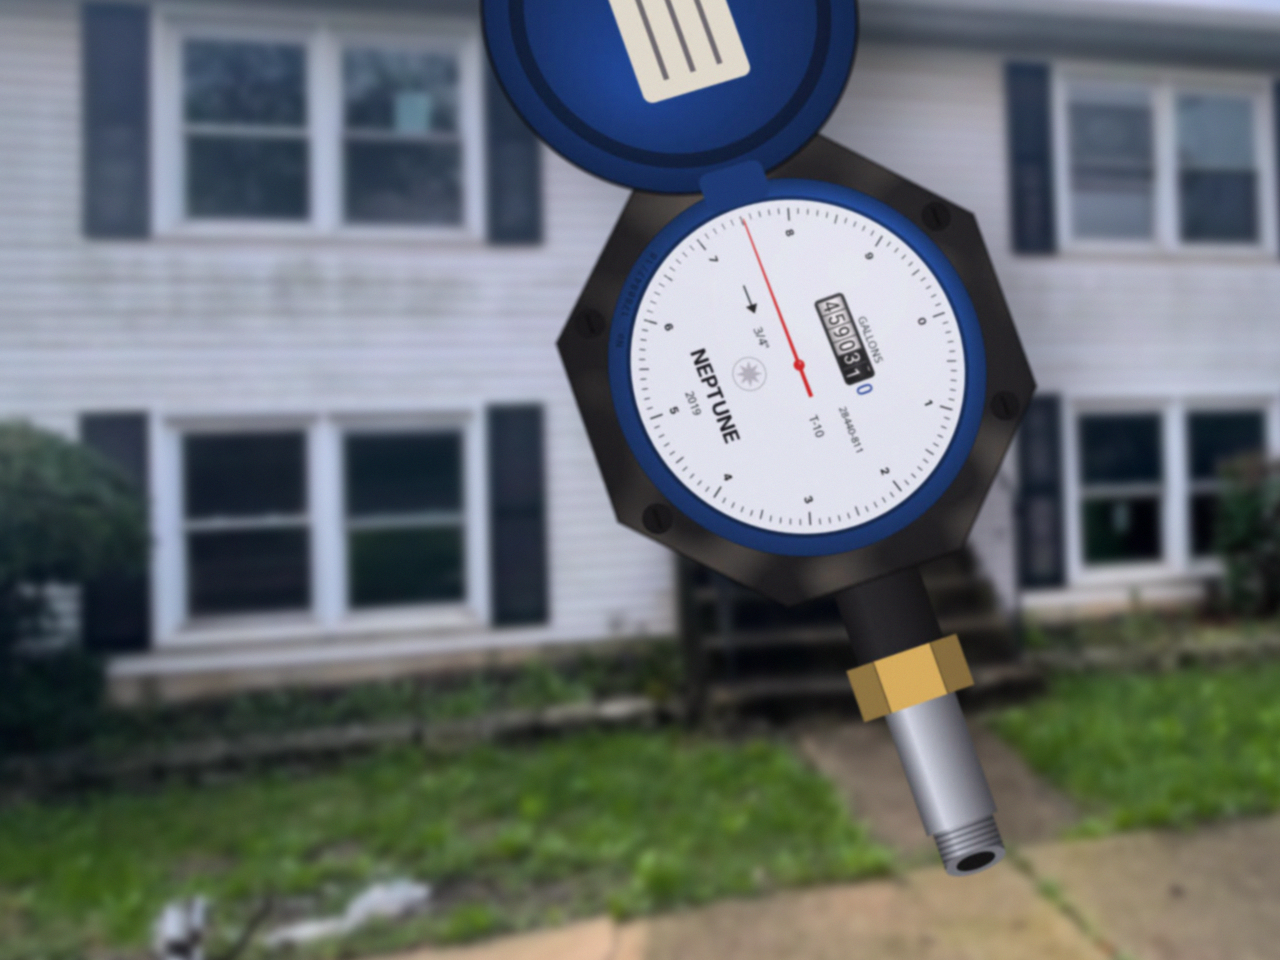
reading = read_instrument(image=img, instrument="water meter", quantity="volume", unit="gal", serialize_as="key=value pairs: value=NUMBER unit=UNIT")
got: value=4590307.5 unit=gal
